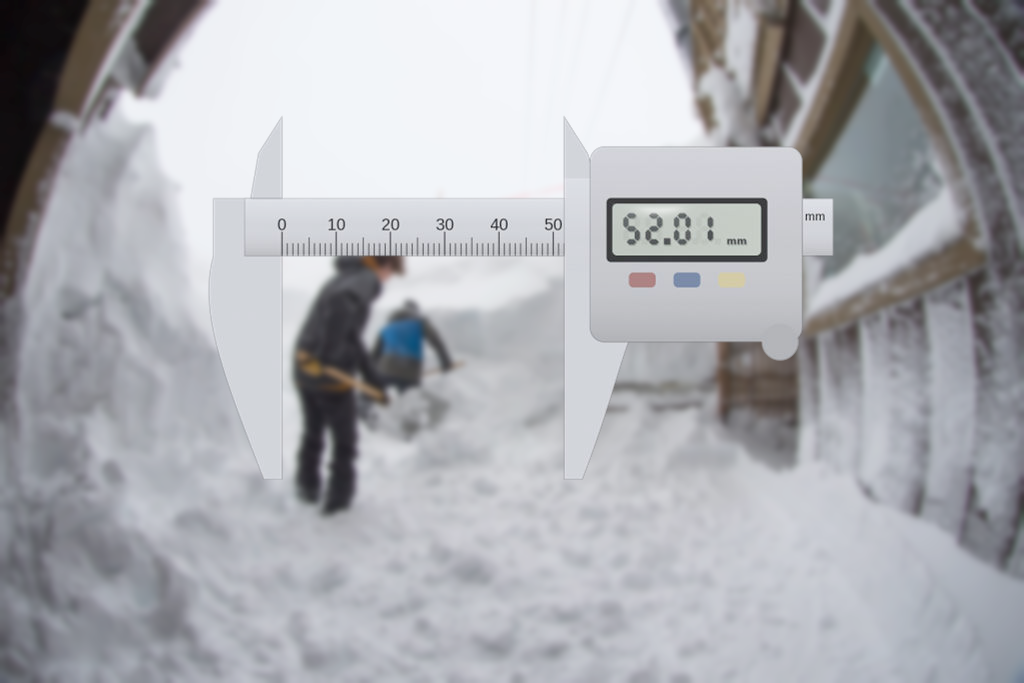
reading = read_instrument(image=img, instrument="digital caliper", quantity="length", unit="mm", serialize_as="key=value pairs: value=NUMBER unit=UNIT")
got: value=52.01 unit=mm
